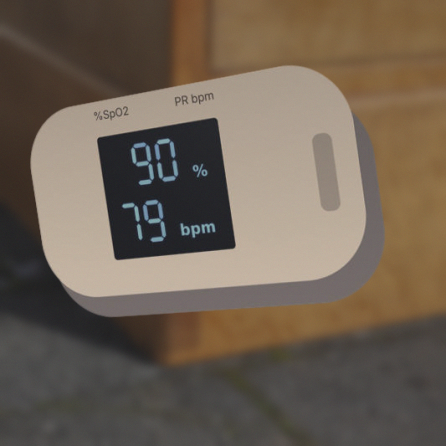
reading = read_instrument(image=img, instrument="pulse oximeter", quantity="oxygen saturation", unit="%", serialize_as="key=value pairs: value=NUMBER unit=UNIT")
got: value=90 unit=%
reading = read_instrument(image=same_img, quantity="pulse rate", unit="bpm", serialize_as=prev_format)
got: value=79 unit=bpm
